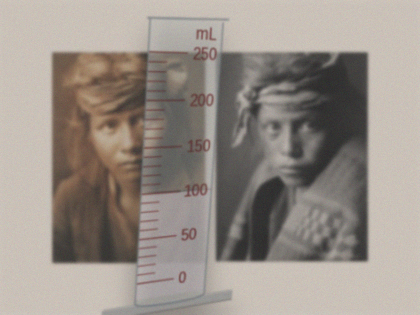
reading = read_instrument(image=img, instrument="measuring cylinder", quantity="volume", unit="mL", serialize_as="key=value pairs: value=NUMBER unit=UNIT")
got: value=100 unit=mL
